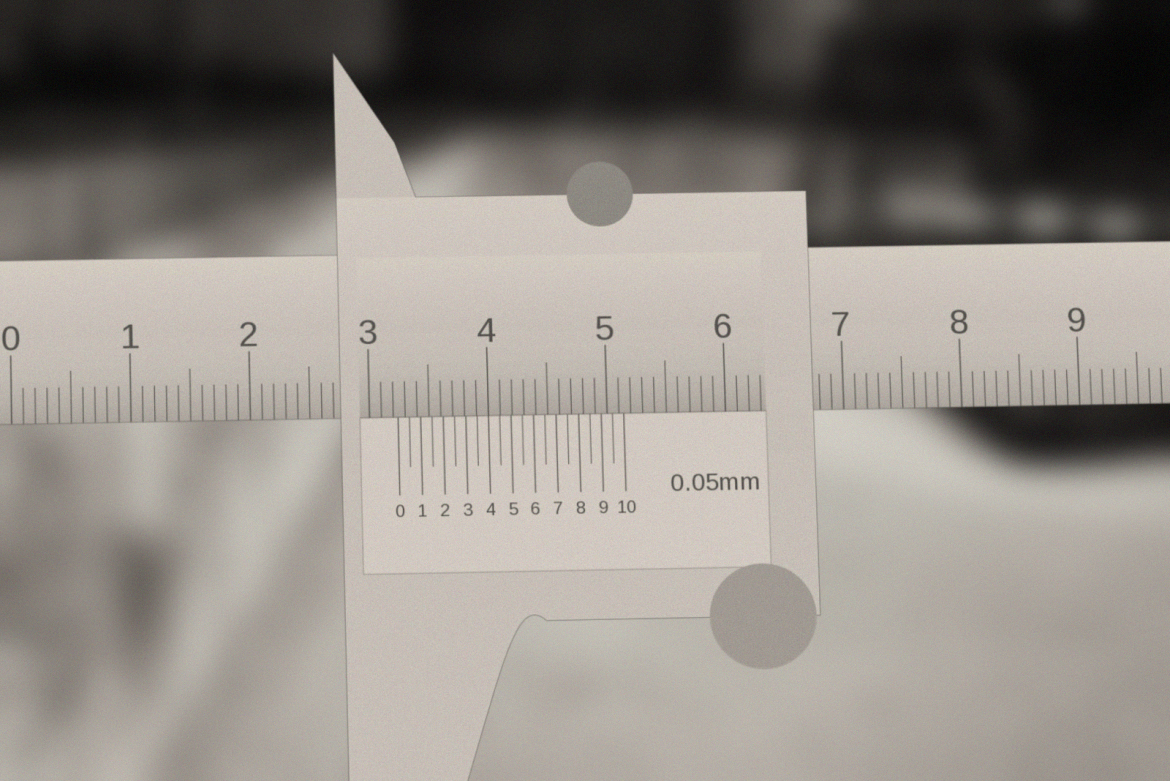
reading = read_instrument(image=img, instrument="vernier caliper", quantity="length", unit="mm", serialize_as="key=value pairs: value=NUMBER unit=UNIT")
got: value=32.4 unit=mm
